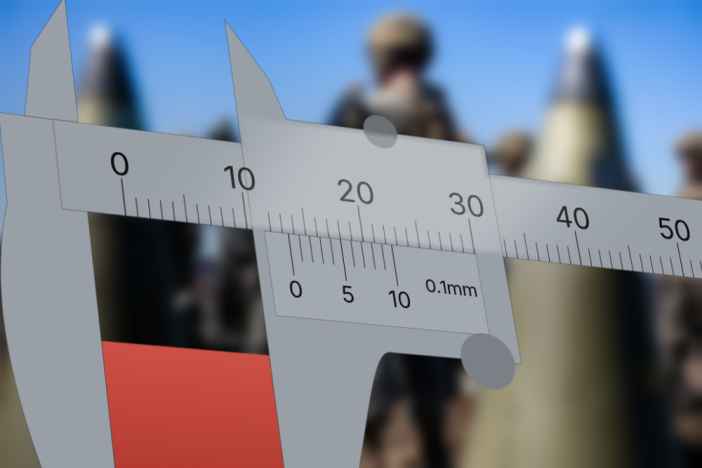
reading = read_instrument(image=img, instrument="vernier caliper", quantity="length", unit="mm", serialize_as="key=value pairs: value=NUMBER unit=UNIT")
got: value=13.5 unit=mm
